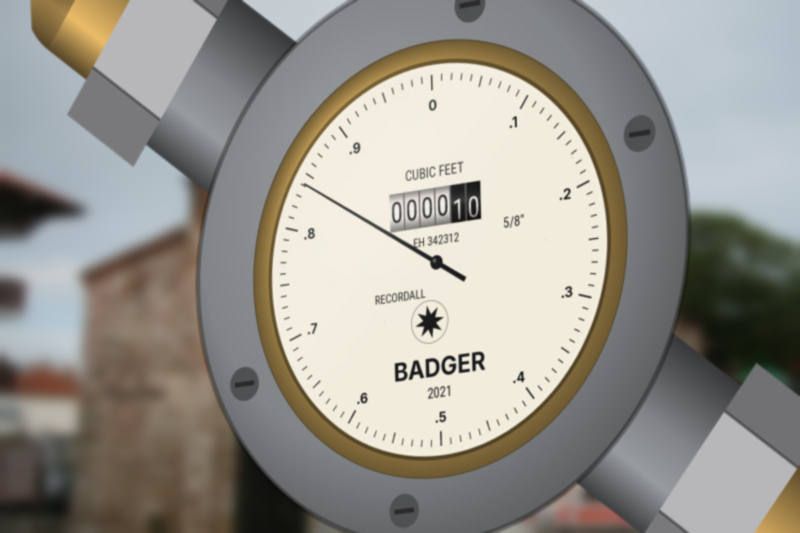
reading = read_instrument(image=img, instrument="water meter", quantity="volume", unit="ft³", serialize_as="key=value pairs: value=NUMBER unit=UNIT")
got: value=9.84 unit=ft³
